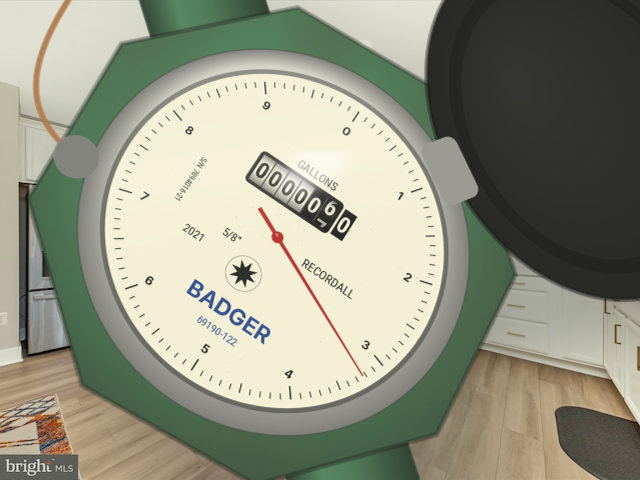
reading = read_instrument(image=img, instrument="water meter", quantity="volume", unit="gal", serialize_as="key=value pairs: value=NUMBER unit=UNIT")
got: value=63.2 unit=gal
